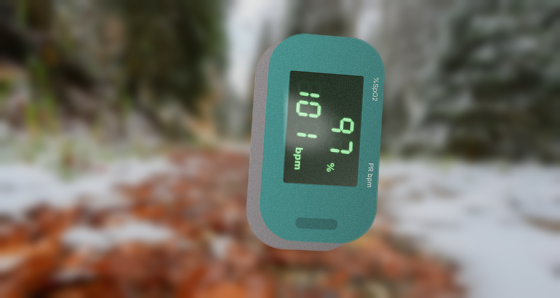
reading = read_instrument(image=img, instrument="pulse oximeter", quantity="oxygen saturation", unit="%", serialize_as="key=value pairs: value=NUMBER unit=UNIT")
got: value=97 unit=%
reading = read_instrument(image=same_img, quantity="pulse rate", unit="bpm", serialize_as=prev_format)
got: value=101 unit=bpm
